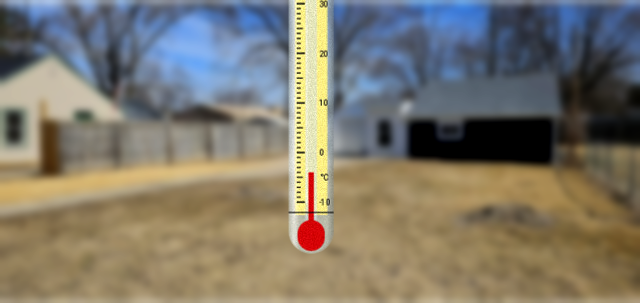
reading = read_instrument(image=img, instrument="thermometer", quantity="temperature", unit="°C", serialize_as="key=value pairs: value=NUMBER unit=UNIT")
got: value=-4 unit=°C
